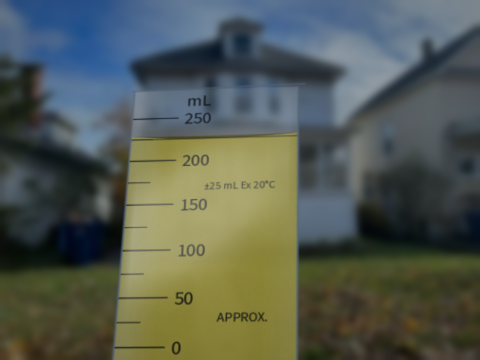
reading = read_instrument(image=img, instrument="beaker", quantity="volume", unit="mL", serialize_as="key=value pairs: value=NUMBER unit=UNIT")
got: value=225 unit=mL
